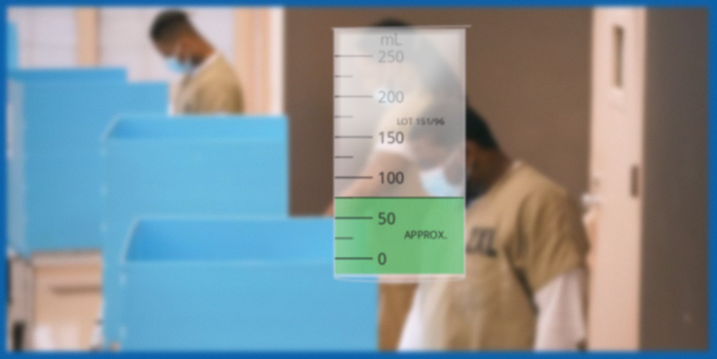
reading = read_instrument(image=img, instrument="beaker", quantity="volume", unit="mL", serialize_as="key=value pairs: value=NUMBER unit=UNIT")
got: value=75 unit=mL
